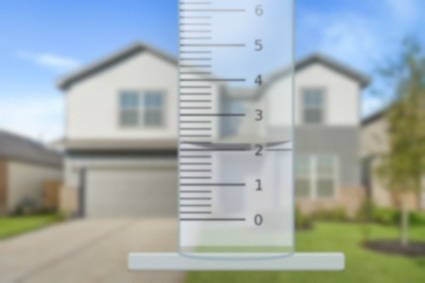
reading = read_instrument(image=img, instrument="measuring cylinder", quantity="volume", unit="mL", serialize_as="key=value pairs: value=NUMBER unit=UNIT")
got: value=2 unit=mL
